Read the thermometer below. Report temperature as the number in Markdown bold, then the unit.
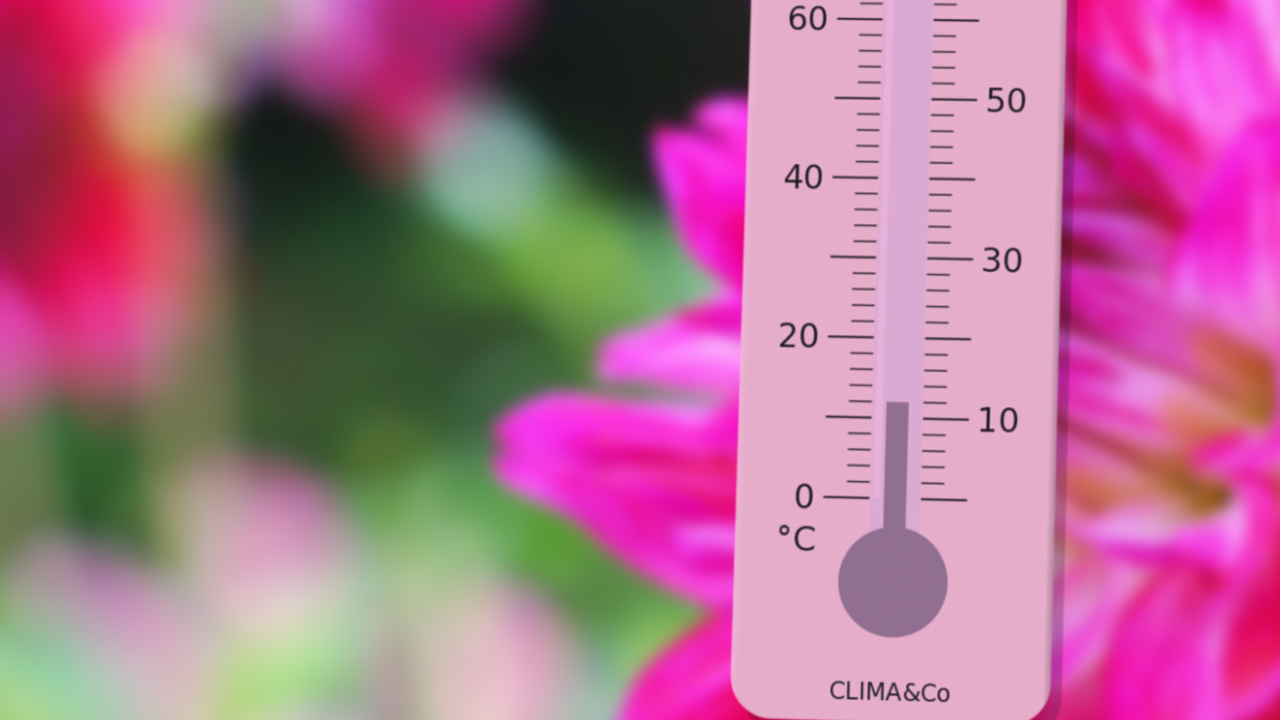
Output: **12** °C
